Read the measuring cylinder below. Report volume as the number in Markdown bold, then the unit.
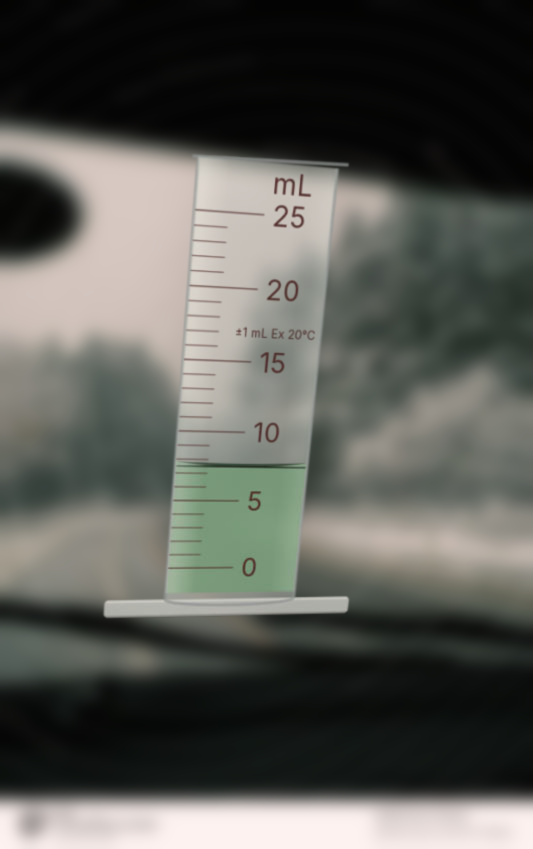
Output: **7.5** mL
